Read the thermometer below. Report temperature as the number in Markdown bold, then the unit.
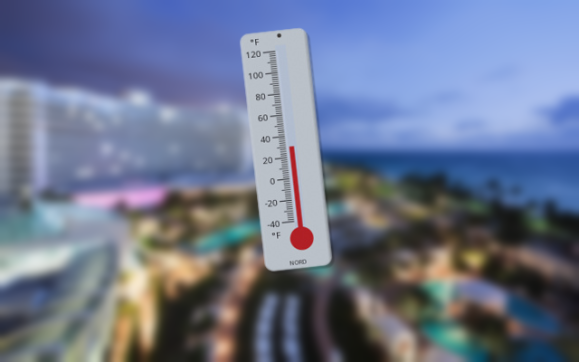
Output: **30** °F
